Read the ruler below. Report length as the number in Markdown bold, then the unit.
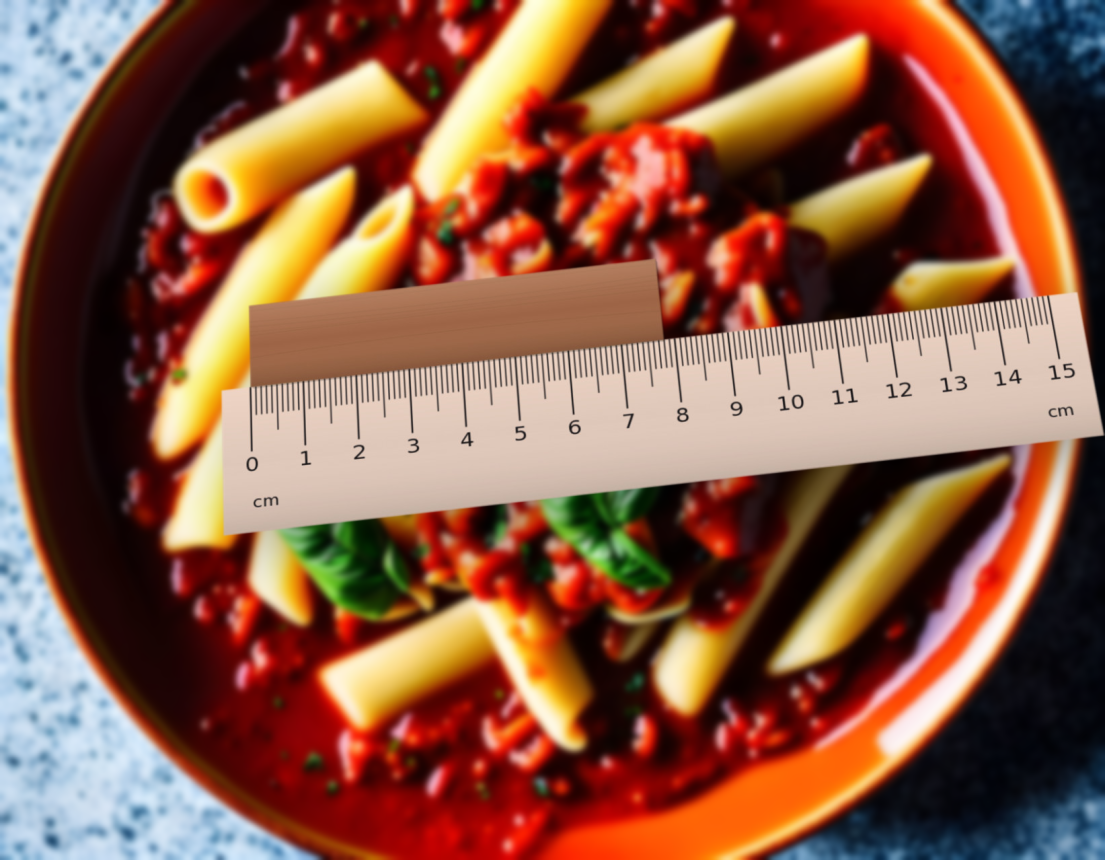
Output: **7.8** cm
